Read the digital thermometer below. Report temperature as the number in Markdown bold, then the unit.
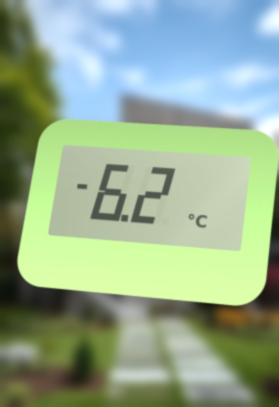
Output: **-6.2** °C
